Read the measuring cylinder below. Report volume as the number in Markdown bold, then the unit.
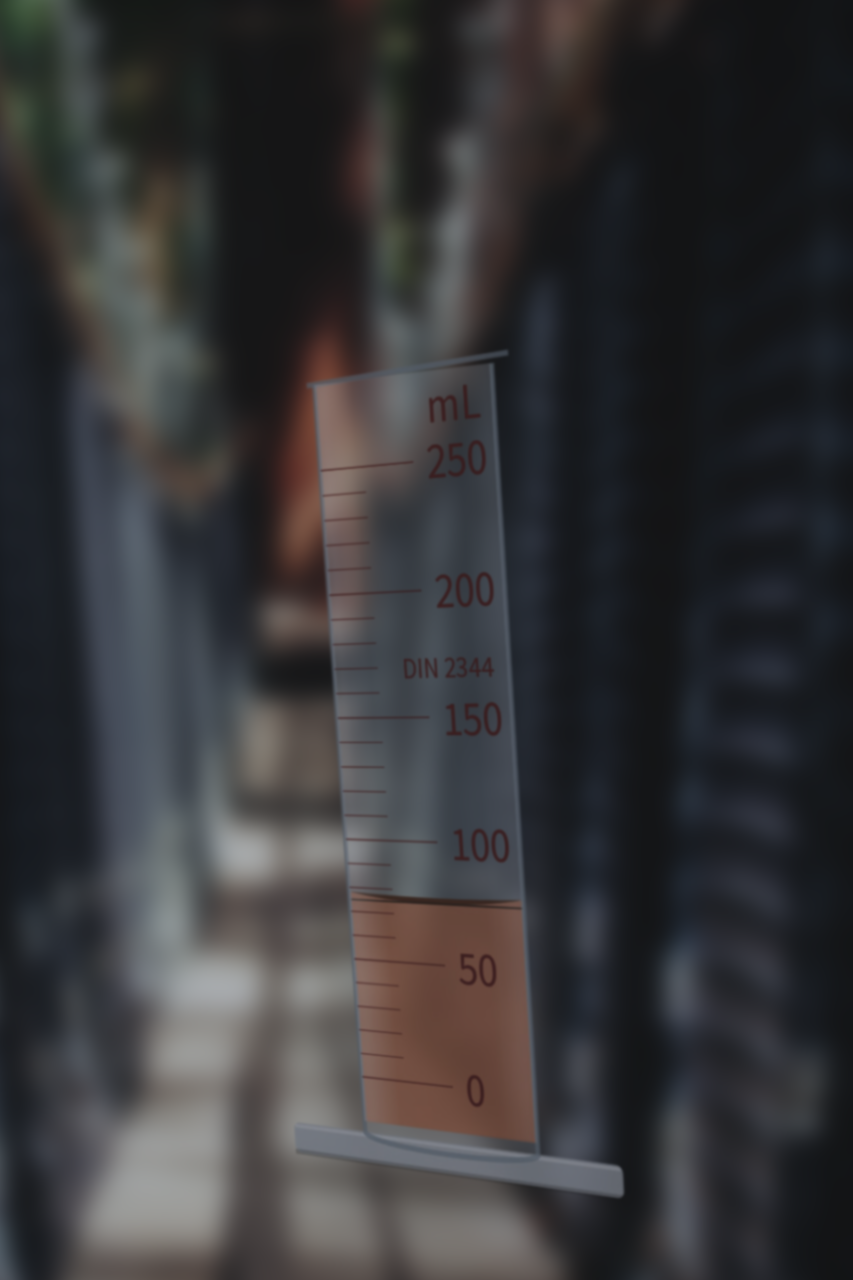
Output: **75** mL
